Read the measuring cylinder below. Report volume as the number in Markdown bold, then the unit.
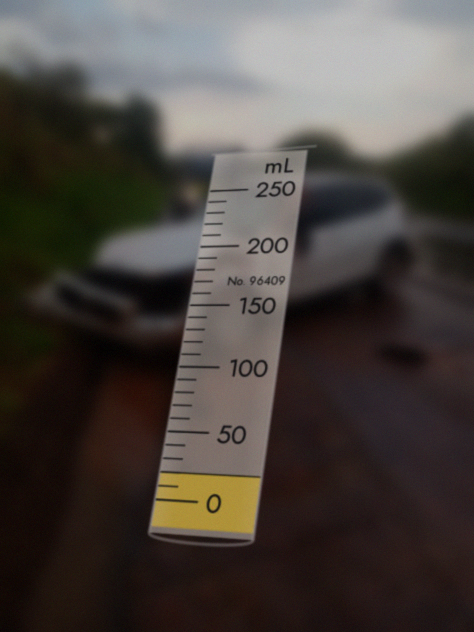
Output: **20** mL
